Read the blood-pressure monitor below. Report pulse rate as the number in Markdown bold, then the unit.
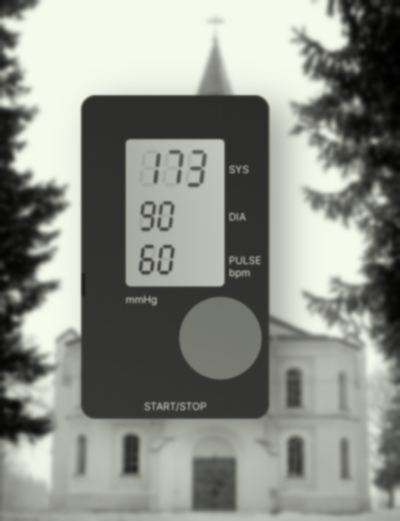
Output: **60** bpm
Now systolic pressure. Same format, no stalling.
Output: **173** mmHg
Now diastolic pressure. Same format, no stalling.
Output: **90** mmHg
